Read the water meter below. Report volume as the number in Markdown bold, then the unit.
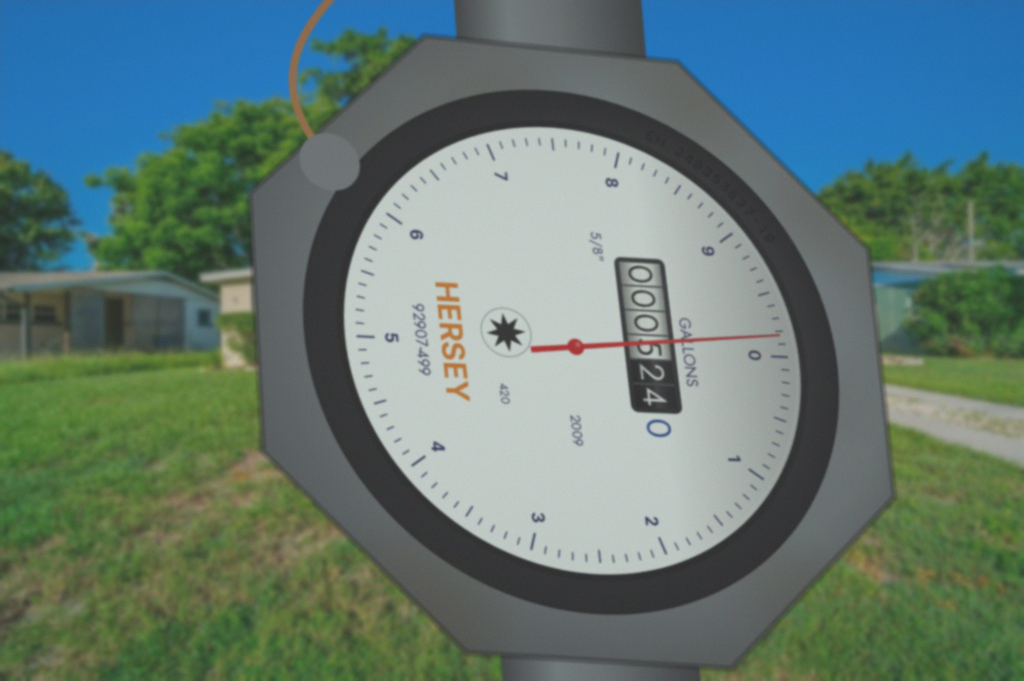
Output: **5239.8** gal
